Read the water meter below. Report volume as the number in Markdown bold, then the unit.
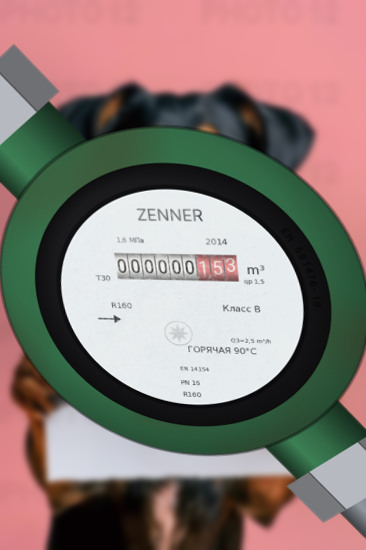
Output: **0.153** m³
